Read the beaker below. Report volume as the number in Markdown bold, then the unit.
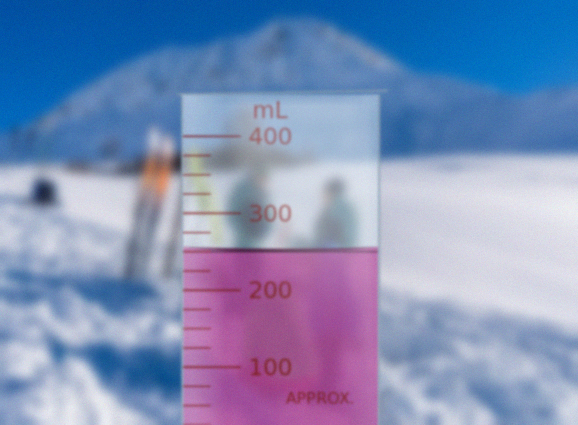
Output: **250** mL
